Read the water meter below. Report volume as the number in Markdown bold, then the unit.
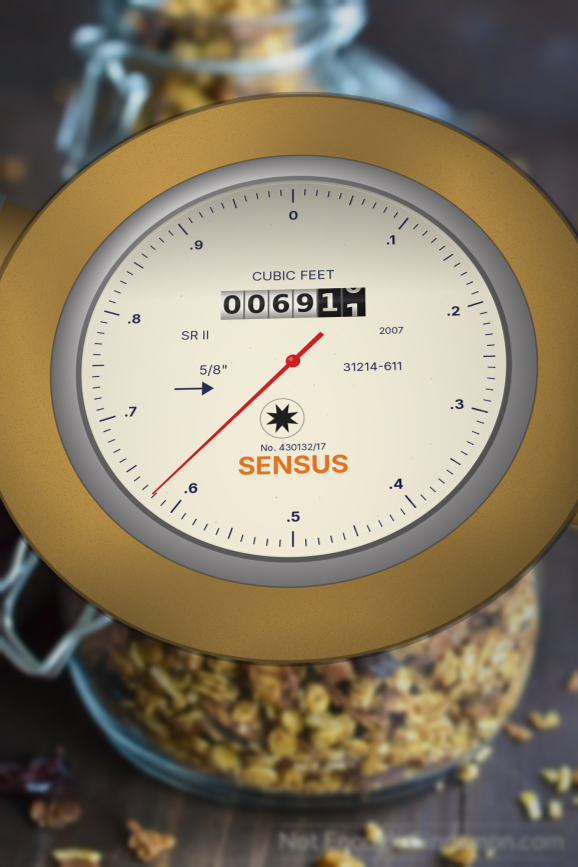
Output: **6910.62** ft³
